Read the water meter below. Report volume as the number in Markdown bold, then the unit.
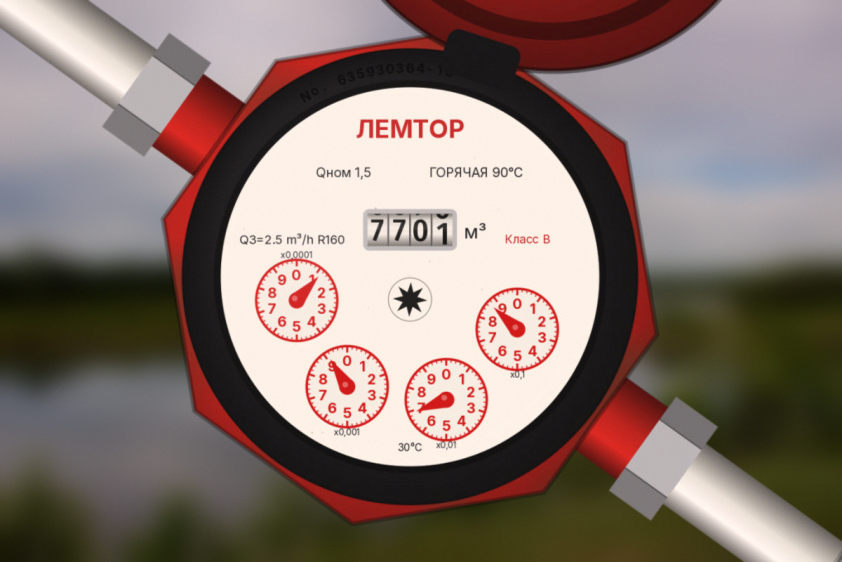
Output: **7700.8691** m³
